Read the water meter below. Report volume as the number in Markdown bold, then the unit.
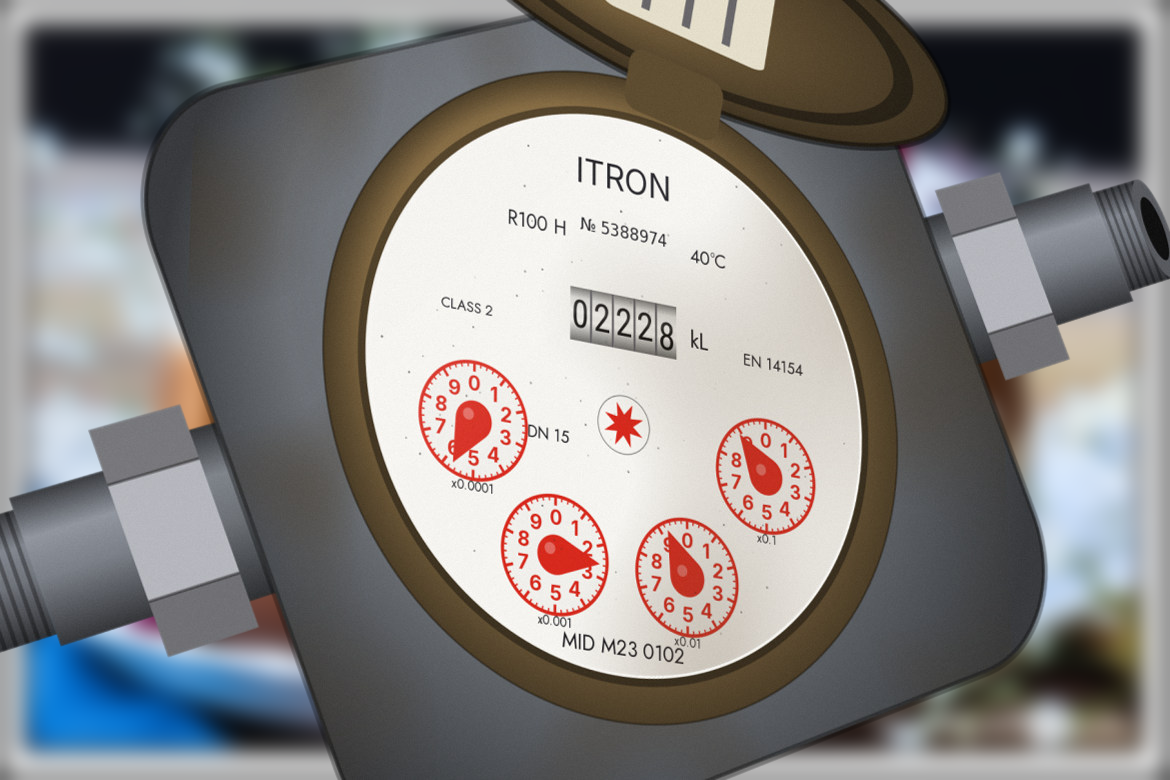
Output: **2227.8925** kL
